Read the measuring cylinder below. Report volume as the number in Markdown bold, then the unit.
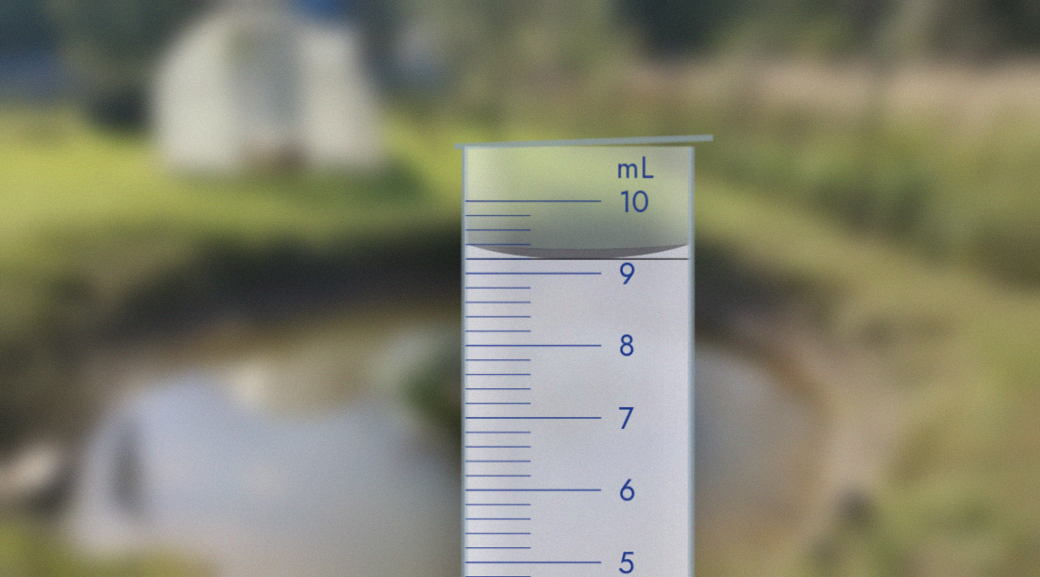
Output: **9.2** mL
